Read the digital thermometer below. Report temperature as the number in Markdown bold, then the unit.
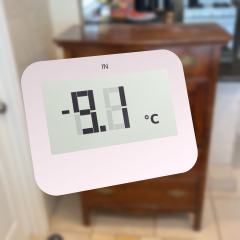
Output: **-9.1** °C
